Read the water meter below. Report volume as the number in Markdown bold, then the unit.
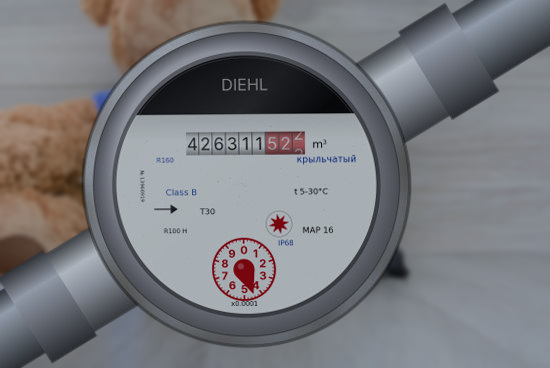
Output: **426311.5224** m³
